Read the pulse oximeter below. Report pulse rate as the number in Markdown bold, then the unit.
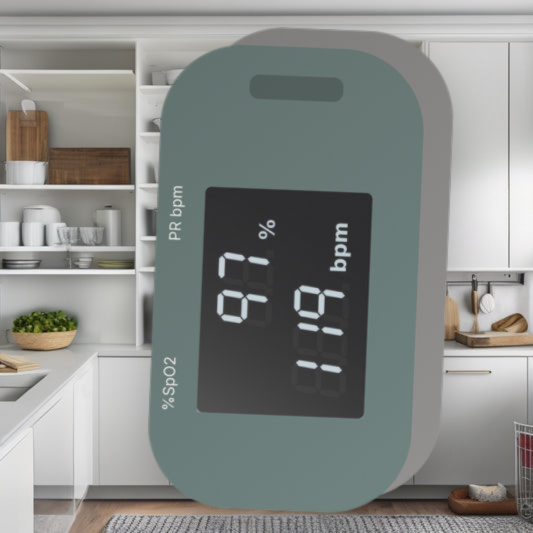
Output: **119** bpm
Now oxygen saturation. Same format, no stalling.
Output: **97** %
